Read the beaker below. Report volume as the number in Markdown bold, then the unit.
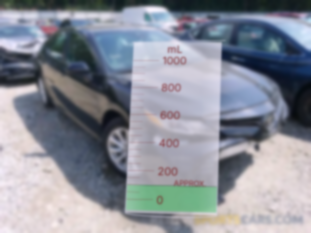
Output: **100** mL
